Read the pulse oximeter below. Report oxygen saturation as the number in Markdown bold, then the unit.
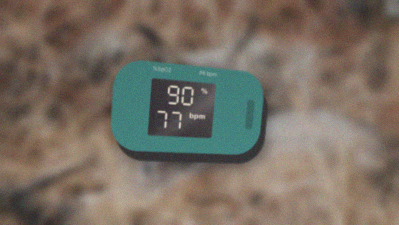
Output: **90** %
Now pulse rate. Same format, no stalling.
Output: **77** bpm
